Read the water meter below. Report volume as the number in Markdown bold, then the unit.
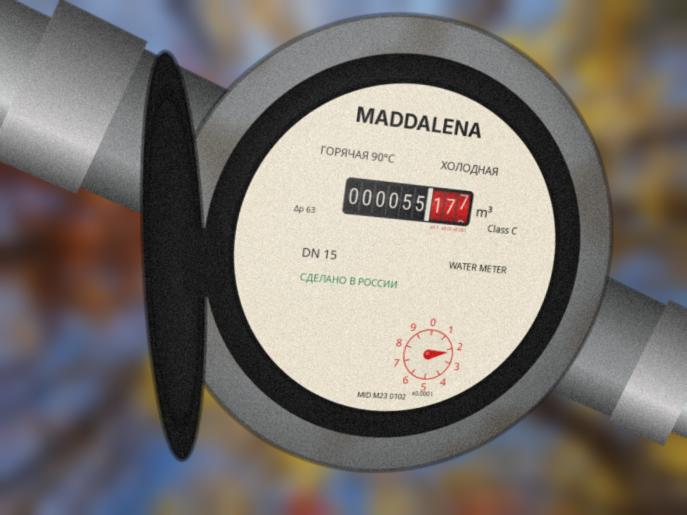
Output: **55.1772** m³
